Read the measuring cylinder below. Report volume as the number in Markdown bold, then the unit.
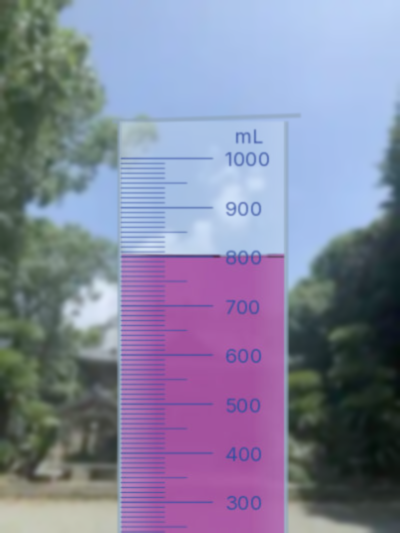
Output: **800** mL
